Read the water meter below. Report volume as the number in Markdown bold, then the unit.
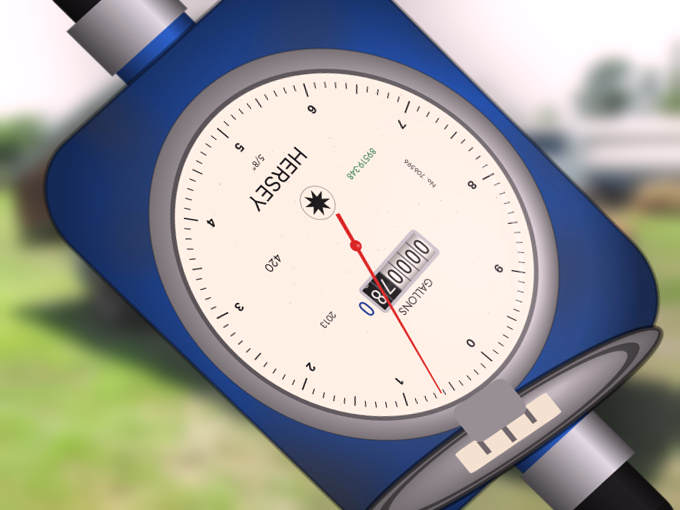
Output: **780.6** gal
